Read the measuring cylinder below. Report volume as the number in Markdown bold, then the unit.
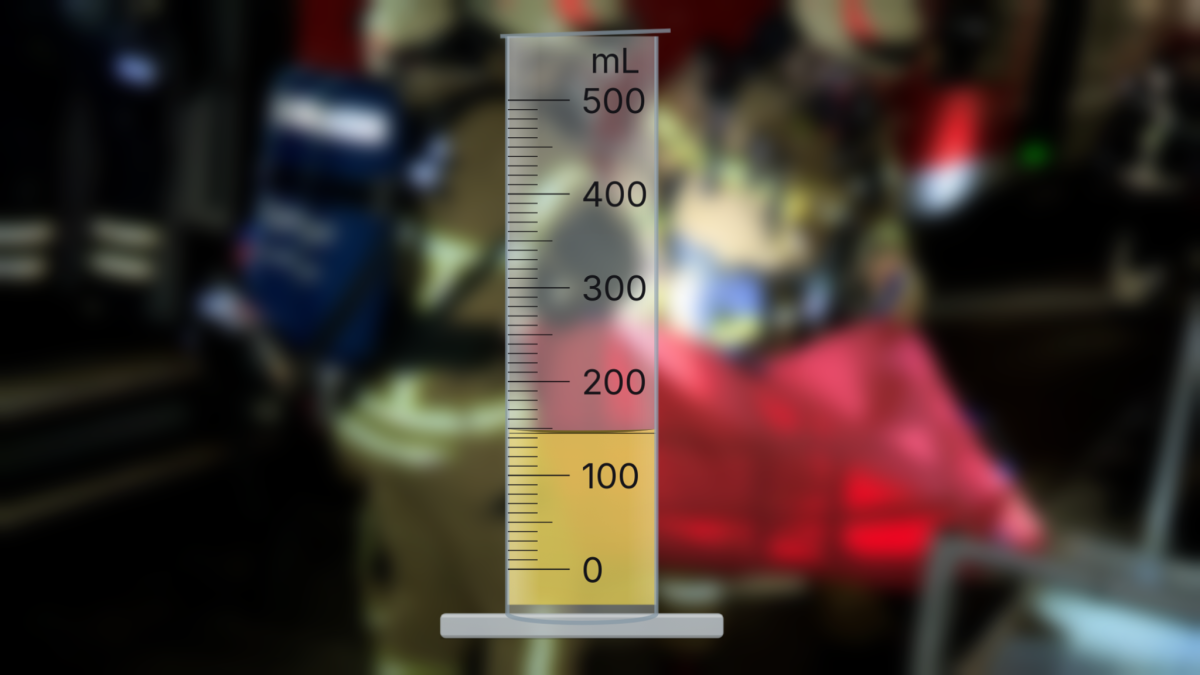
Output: **145** mL
